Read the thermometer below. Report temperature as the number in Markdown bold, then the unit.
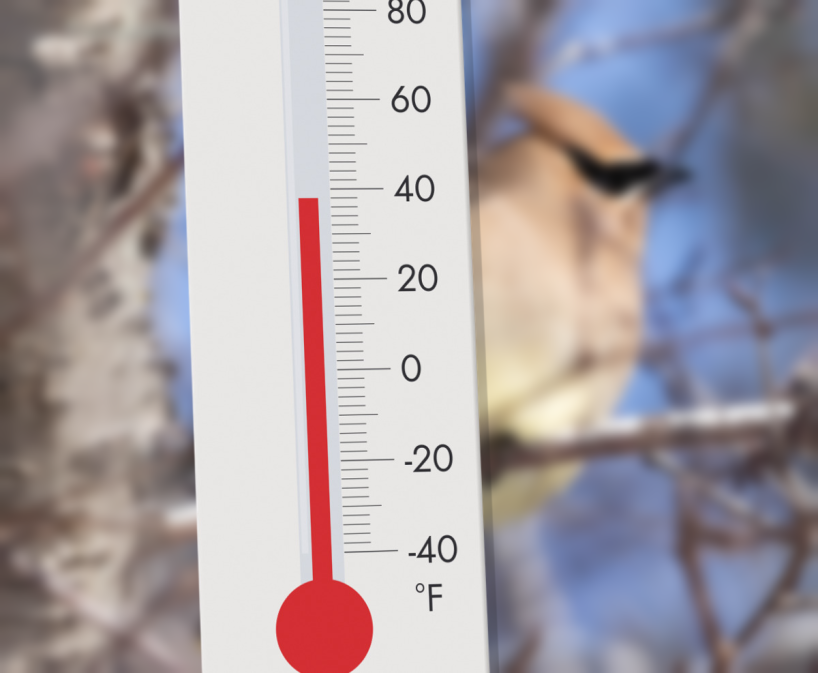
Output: **38** °F
